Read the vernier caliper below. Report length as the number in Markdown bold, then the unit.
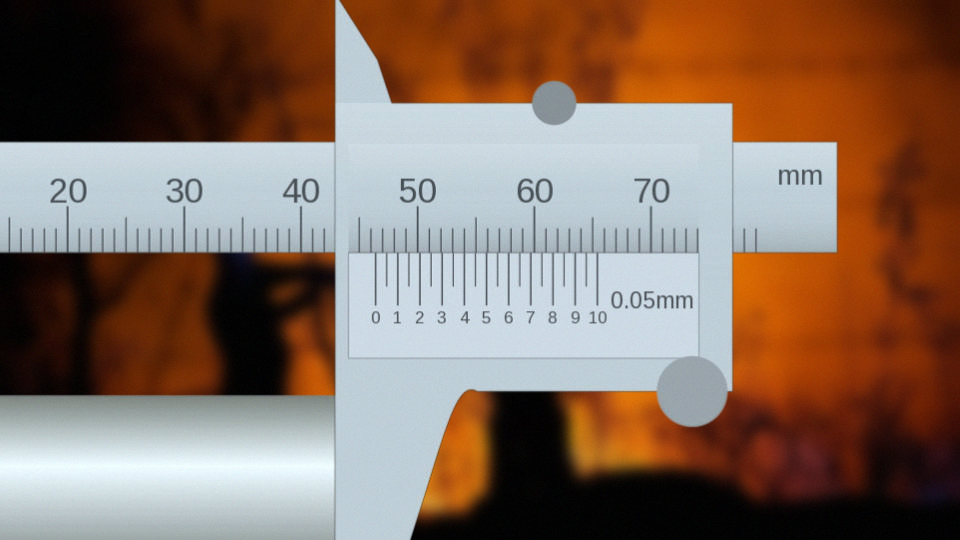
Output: **46.4** mm
